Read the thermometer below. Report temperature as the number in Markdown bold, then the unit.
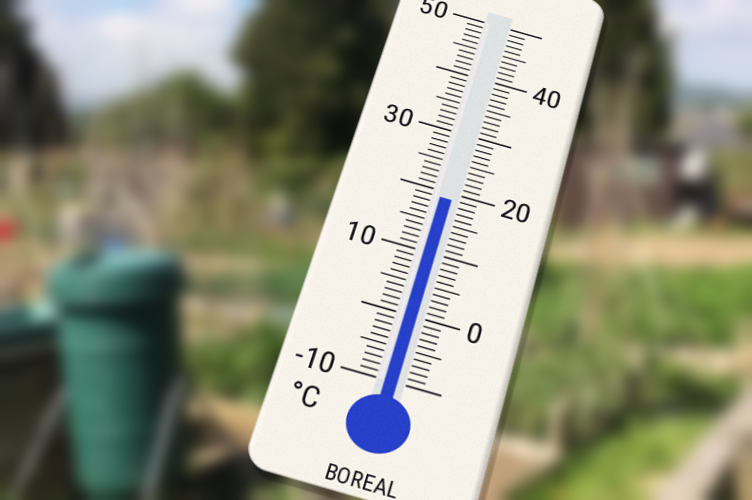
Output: **19** °C
